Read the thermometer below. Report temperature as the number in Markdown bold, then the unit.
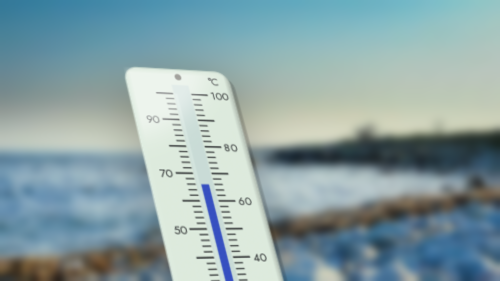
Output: **66** °C
